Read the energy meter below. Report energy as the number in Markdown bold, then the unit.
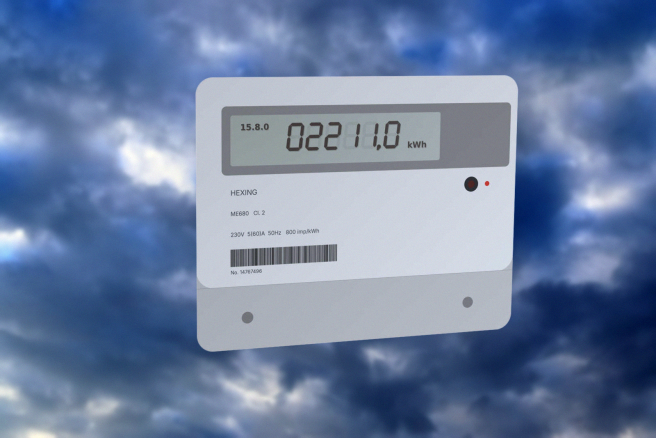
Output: **2211.0** kWh
